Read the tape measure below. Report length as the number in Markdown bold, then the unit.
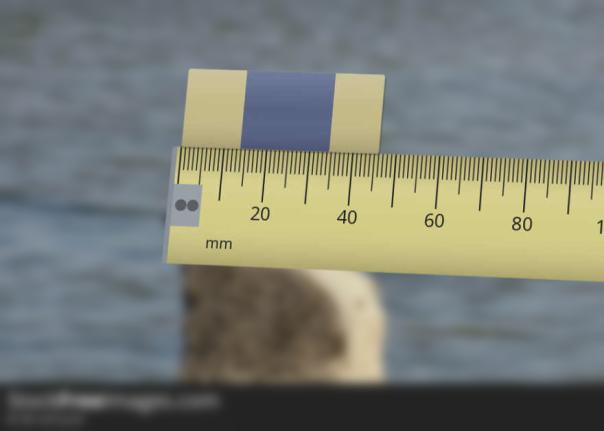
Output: **46** mm
